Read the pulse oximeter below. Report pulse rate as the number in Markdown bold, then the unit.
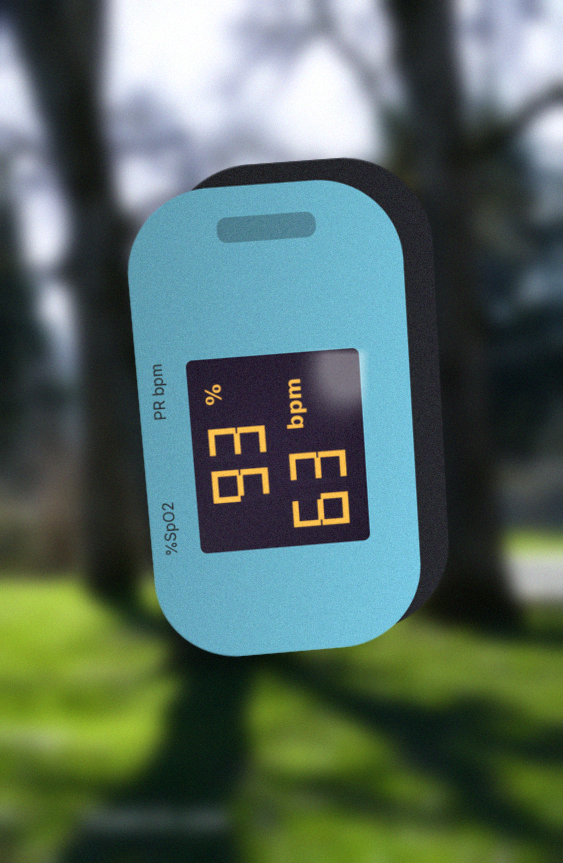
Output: **63** bpm
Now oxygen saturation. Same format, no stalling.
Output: **93** %
